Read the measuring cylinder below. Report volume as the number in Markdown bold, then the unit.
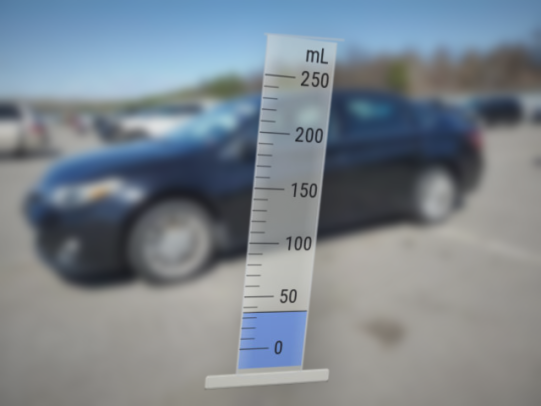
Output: **35** mL
